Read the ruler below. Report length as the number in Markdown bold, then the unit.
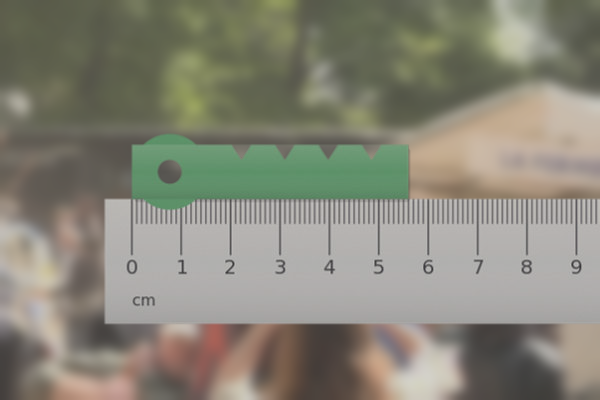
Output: **5.6** cm
